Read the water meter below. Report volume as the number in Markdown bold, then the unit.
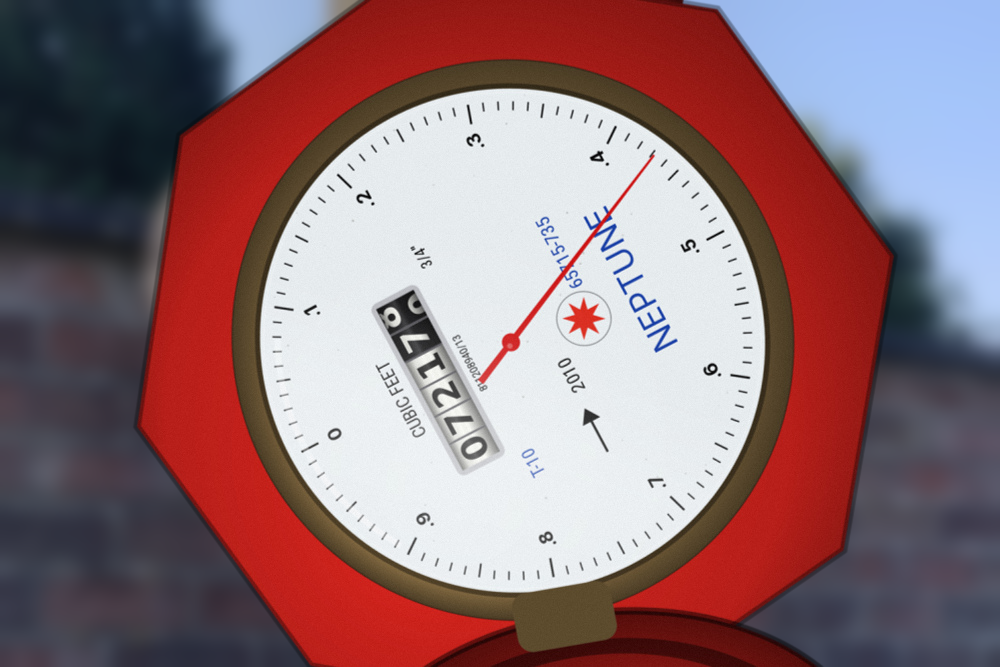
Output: **72178.43** ft³
